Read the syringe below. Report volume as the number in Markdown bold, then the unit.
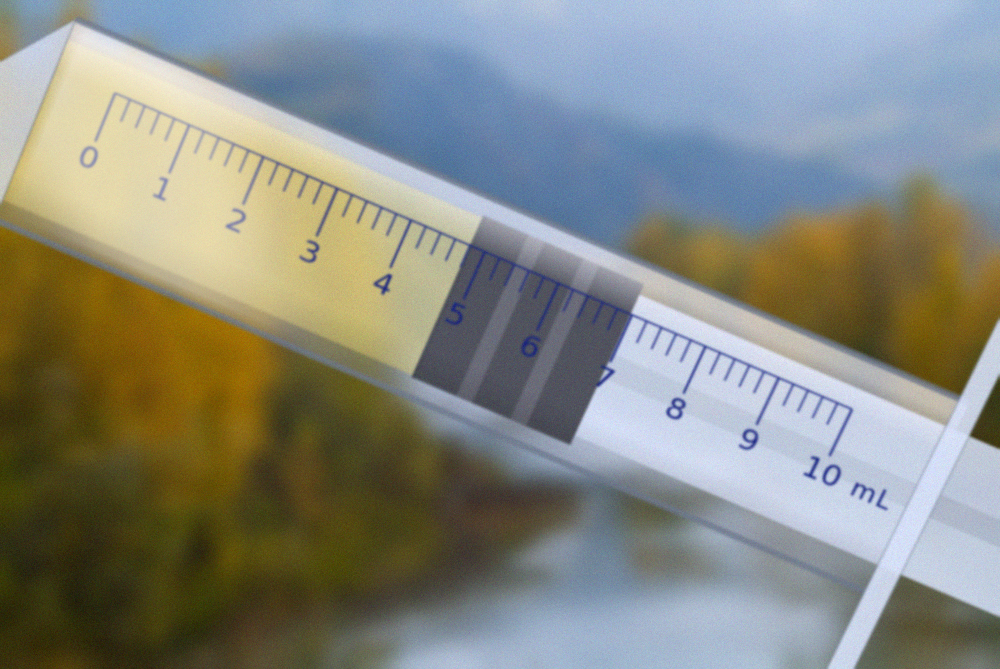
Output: **4.8** mL
